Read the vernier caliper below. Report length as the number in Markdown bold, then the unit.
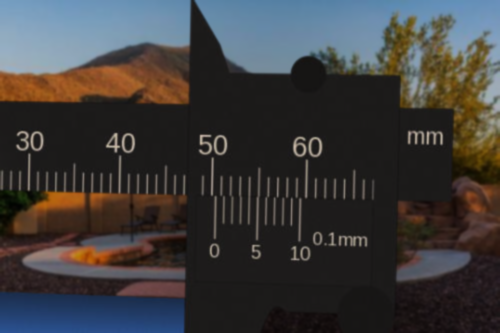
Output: **50.4** mm
